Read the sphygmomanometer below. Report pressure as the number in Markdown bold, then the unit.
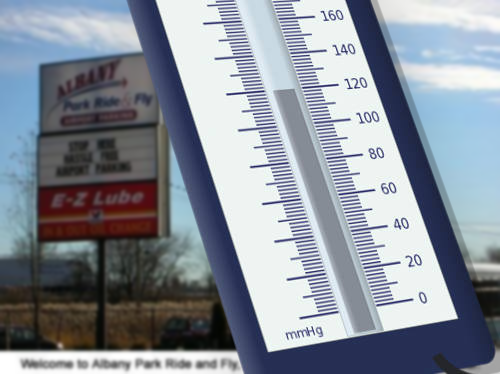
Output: **120** mmHg
